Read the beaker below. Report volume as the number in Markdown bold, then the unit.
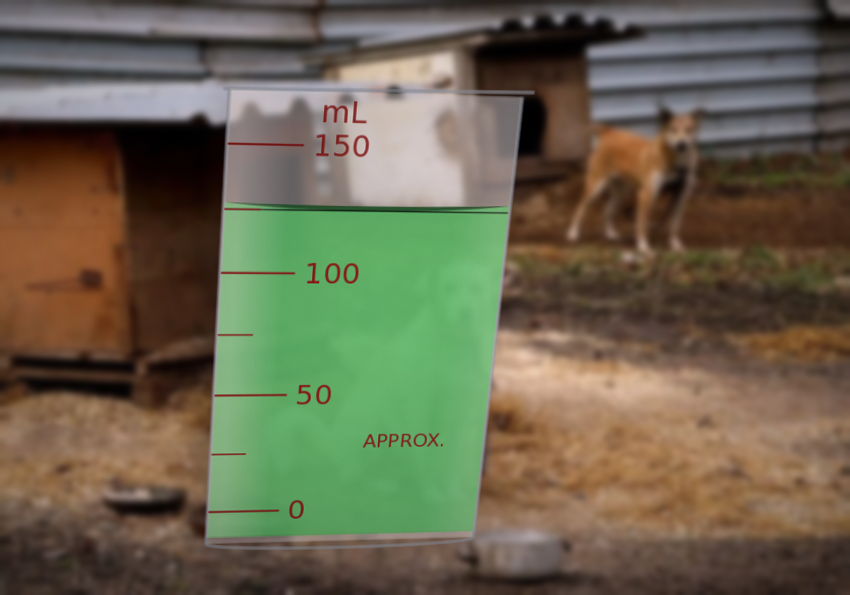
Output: **125** mL
